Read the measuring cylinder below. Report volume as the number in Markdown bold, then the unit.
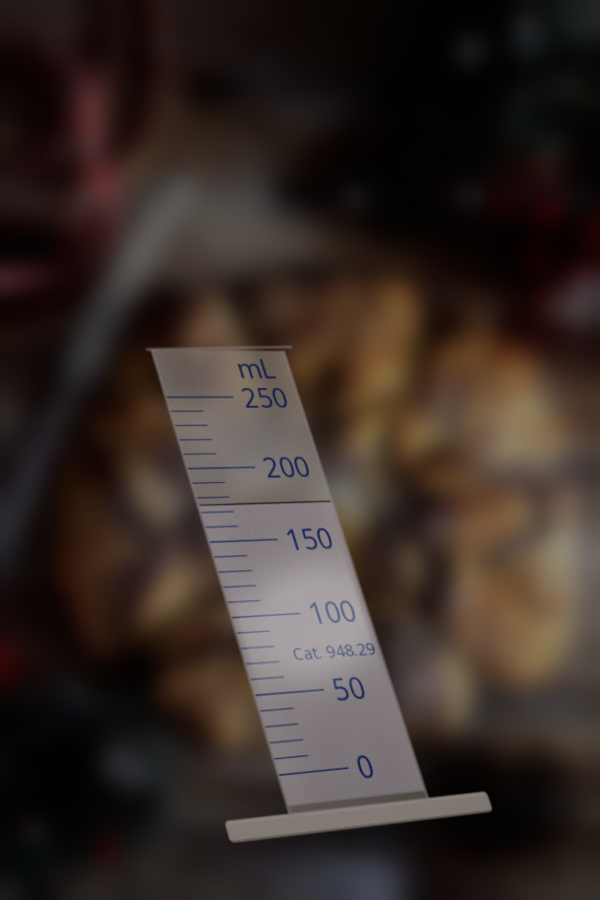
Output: **175** mL
